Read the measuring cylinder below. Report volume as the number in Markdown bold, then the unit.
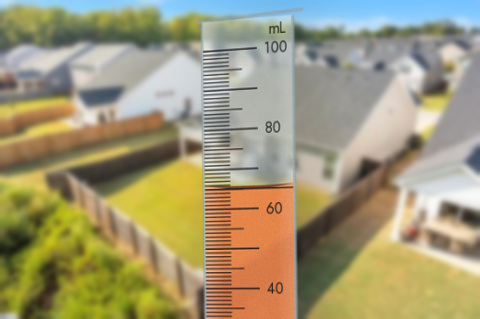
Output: **65** mL
